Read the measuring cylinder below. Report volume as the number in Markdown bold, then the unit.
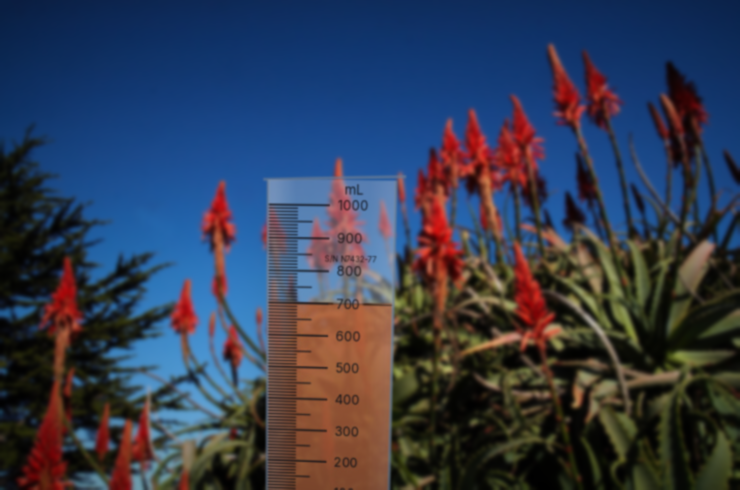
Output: **700** mL
